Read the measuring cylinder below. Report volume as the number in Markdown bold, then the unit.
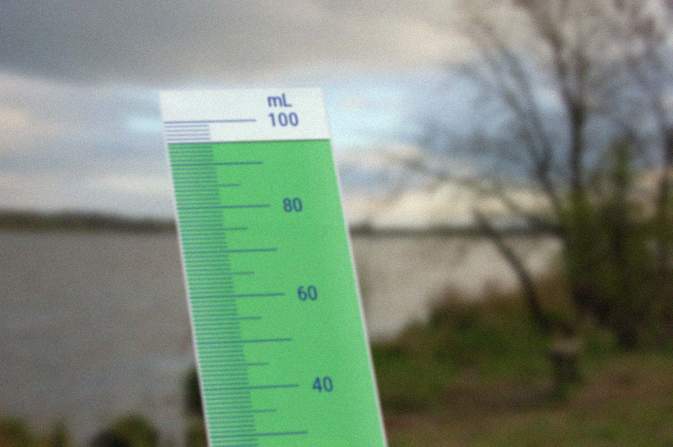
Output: **95** mL
